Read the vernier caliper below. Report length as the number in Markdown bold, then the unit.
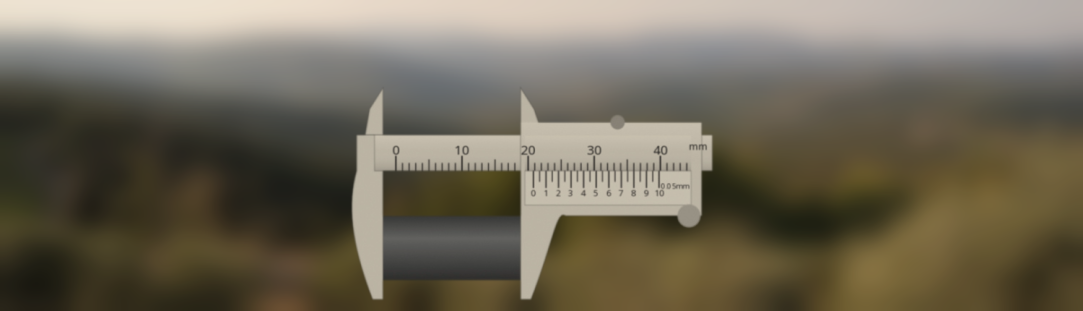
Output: **20.8** mm
